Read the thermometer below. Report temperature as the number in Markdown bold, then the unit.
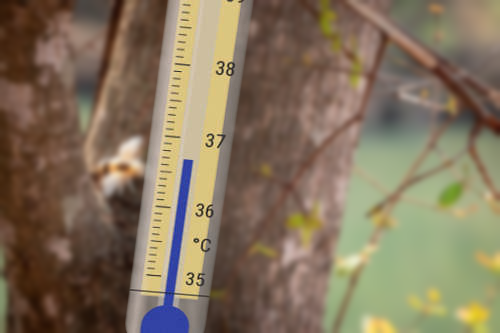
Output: **36.7** °C
